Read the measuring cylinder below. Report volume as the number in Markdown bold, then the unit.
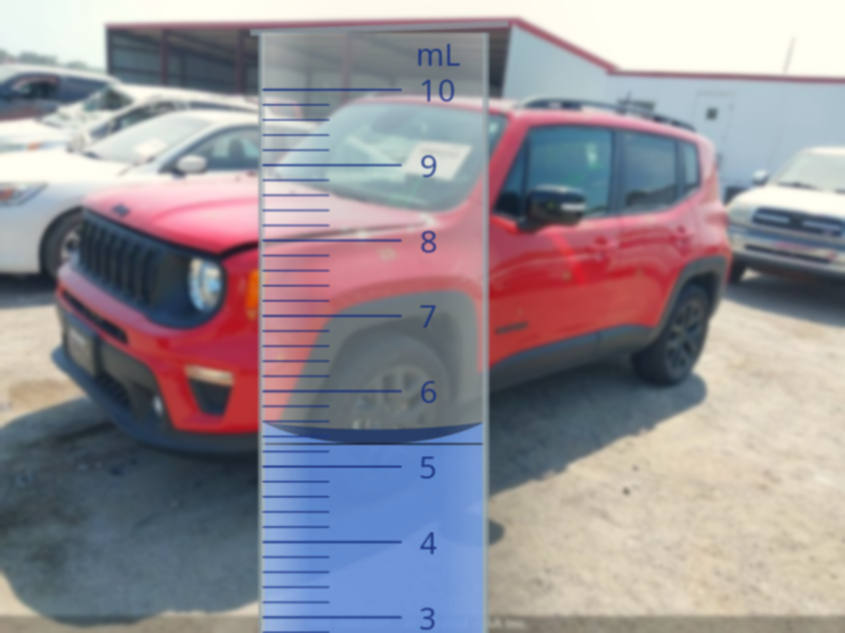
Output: **5.3** mL
